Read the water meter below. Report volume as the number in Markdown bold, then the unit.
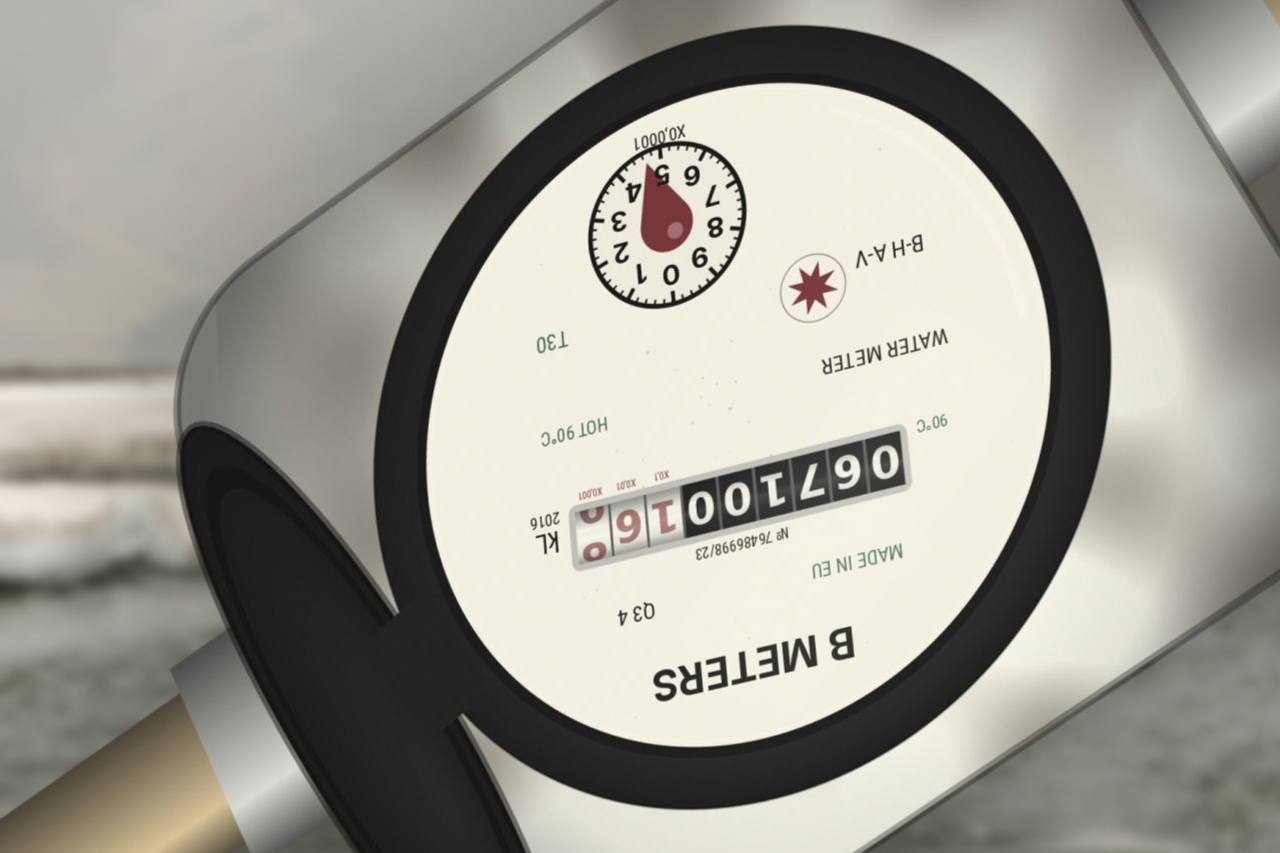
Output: **67100.1684** kL
